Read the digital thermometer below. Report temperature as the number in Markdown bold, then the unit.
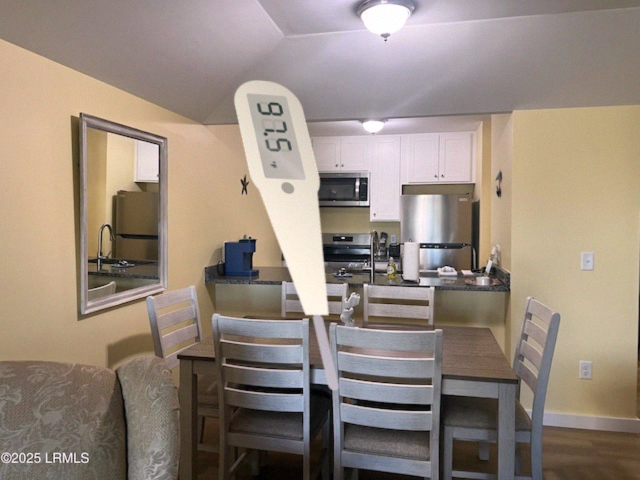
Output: **97.5** °F
